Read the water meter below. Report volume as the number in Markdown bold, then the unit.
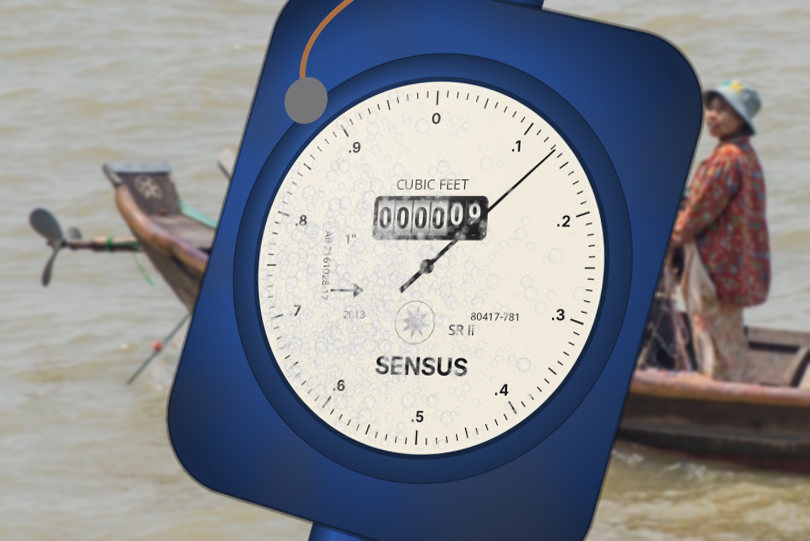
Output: **9.13** ft³
